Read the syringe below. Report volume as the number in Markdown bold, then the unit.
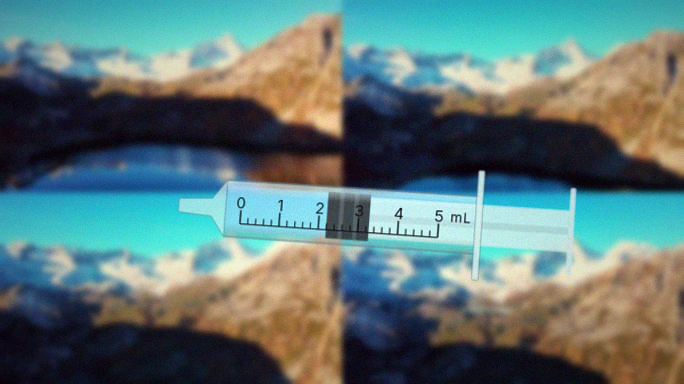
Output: **2.2** mL
